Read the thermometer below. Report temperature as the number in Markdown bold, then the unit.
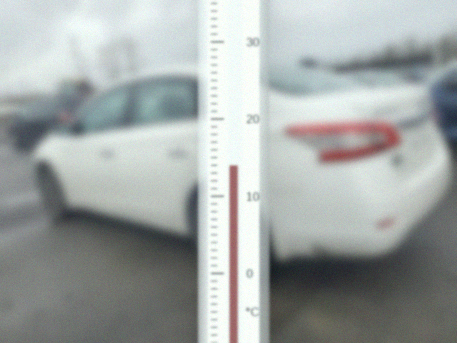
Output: **14** °C
